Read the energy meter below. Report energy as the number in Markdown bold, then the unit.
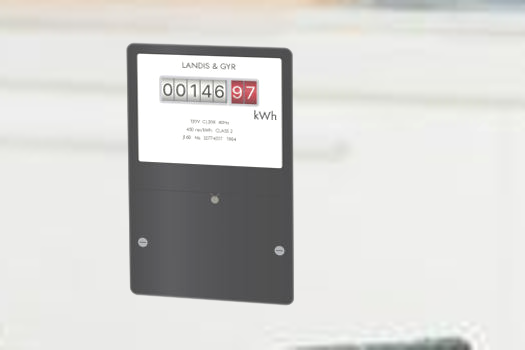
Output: **146.97** kWh
